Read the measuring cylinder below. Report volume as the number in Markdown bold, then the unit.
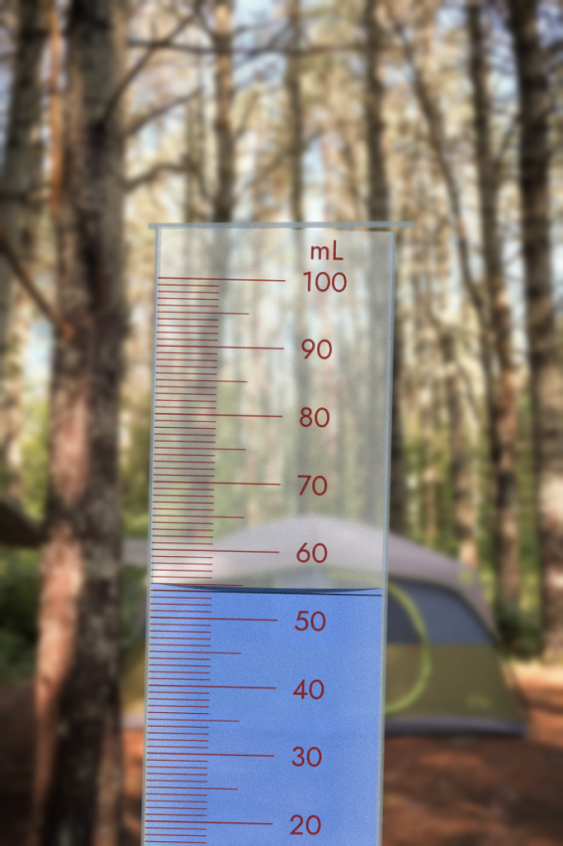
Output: **54** mL
